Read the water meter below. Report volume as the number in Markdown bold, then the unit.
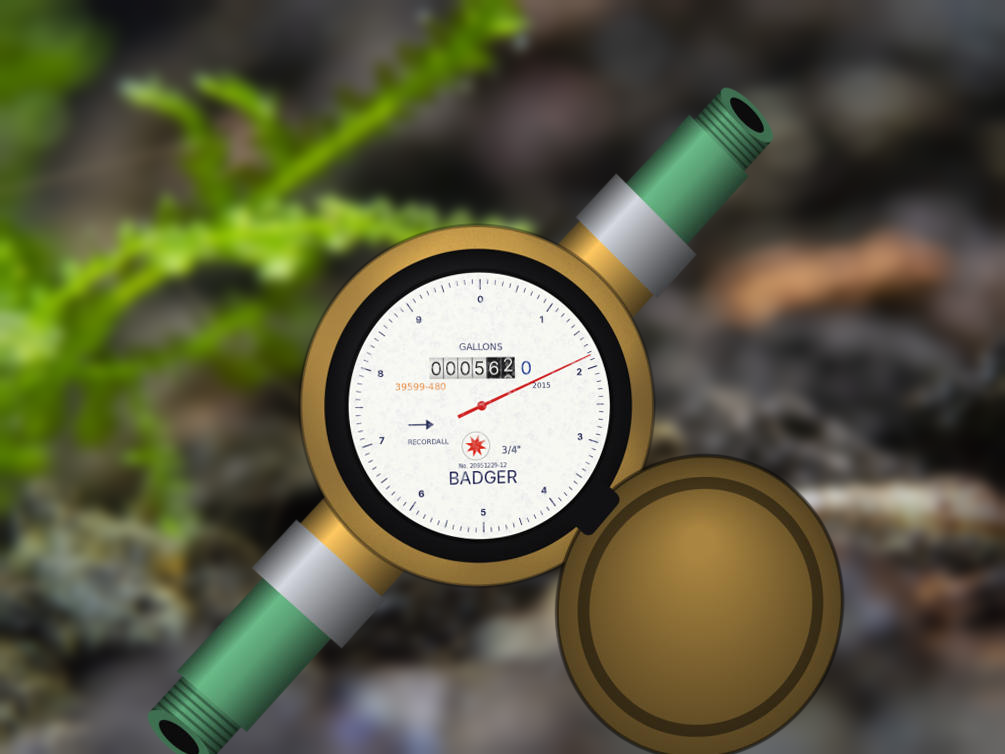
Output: **5621.8** gal
